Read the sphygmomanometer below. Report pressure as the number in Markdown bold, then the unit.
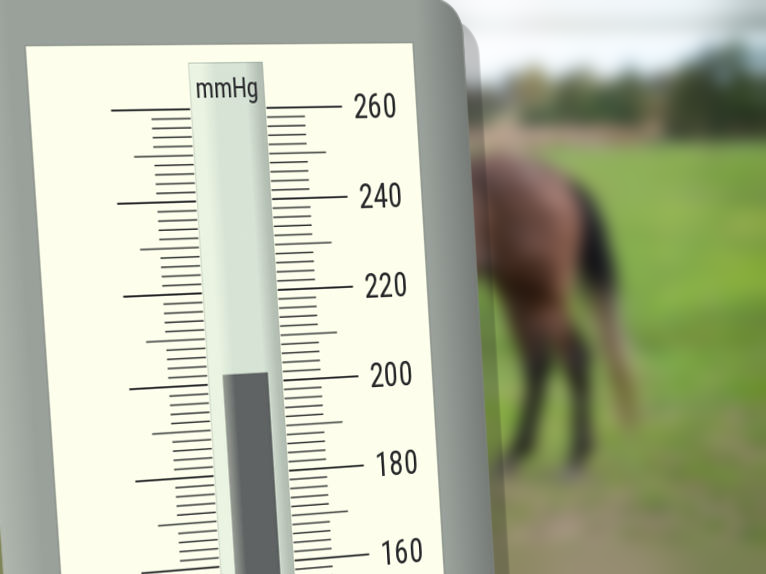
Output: **202** mmHg
